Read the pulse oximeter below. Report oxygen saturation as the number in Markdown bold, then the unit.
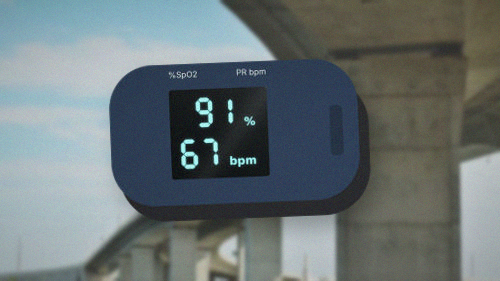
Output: **91** %
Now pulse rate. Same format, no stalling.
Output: **67** bpm
